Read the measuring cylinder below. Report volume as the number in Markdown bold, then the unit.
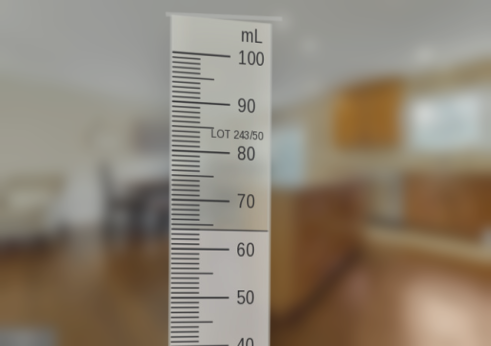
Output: **64** mL
